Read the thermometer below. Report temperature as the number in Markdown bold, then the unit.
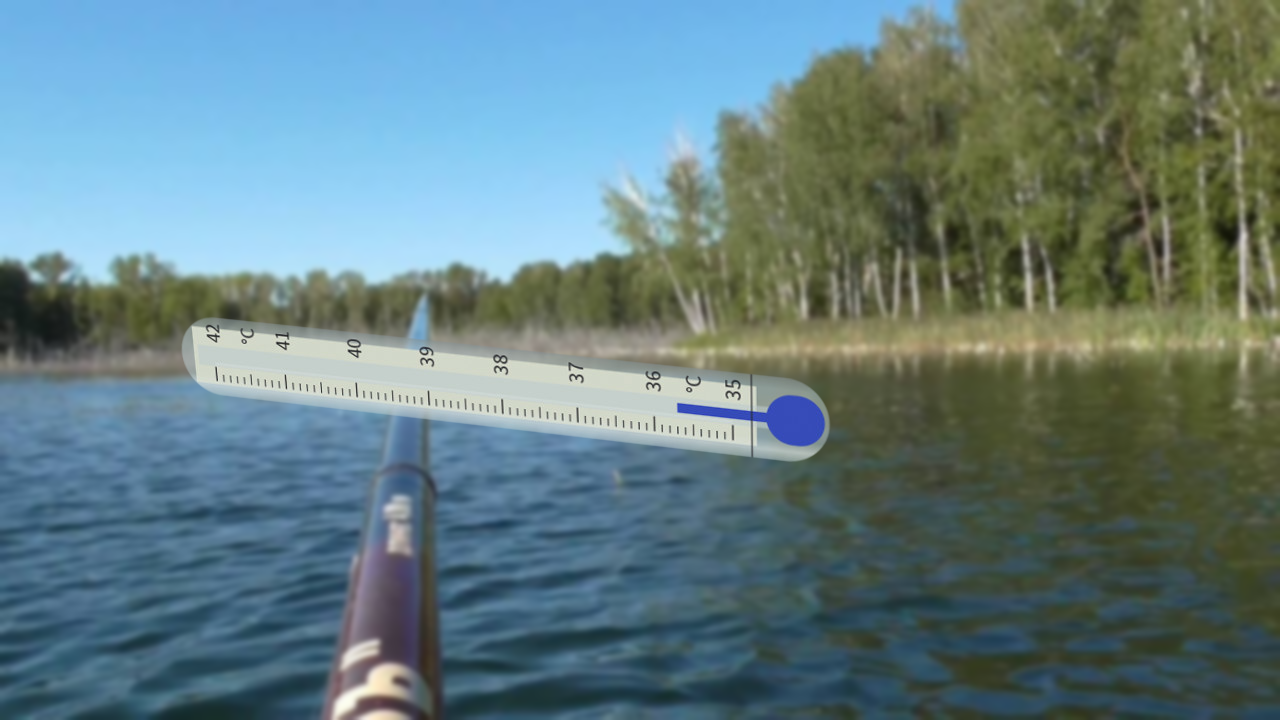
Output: **35.7** °C
